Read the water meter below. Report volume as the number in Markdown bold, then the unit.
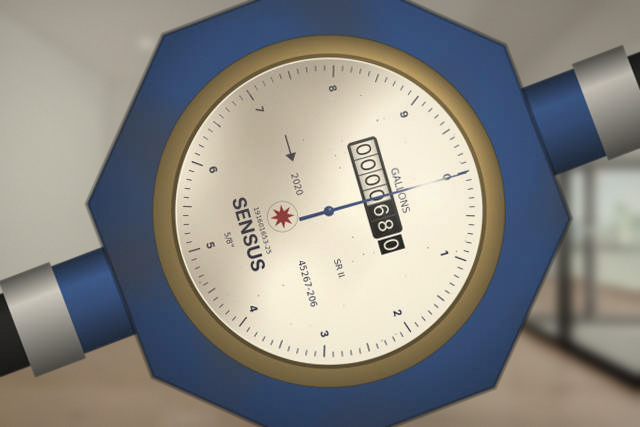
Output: **680.0** gal
